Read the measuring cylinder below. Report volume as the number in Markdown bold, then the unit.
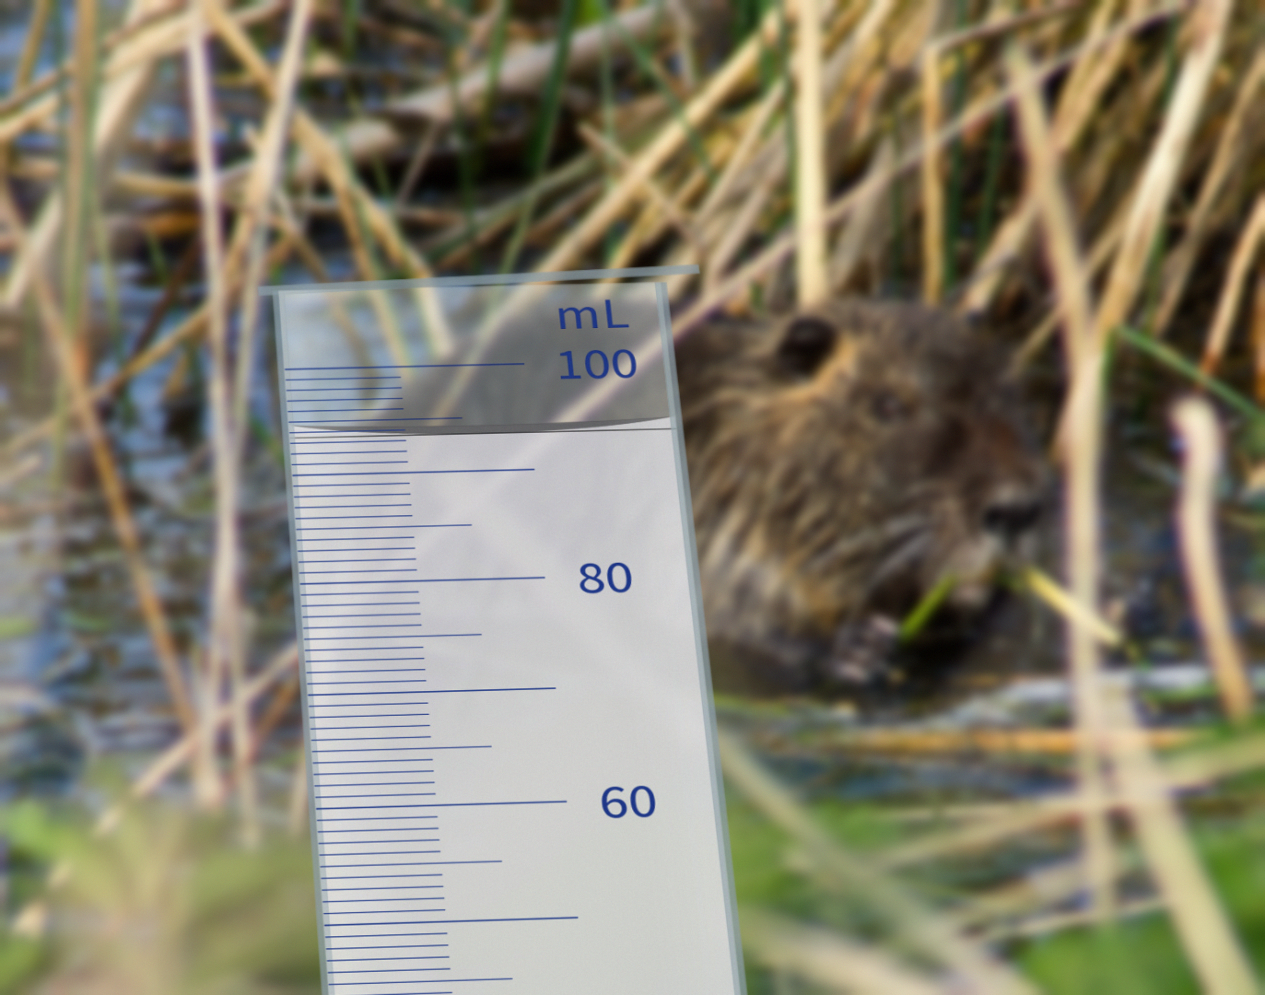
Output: **93.5** mL
